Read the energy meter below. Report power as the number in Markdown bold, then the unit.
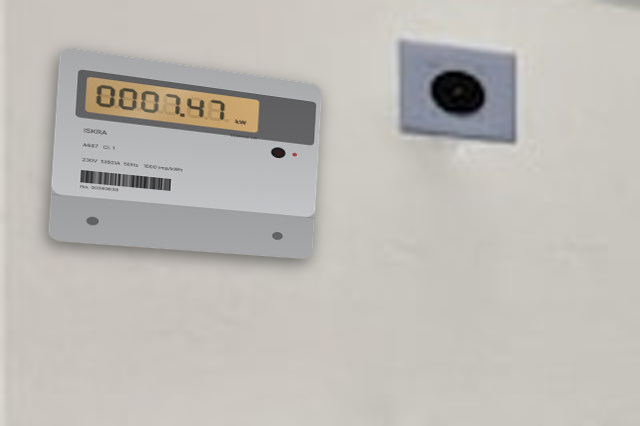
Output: **7.47** kW
